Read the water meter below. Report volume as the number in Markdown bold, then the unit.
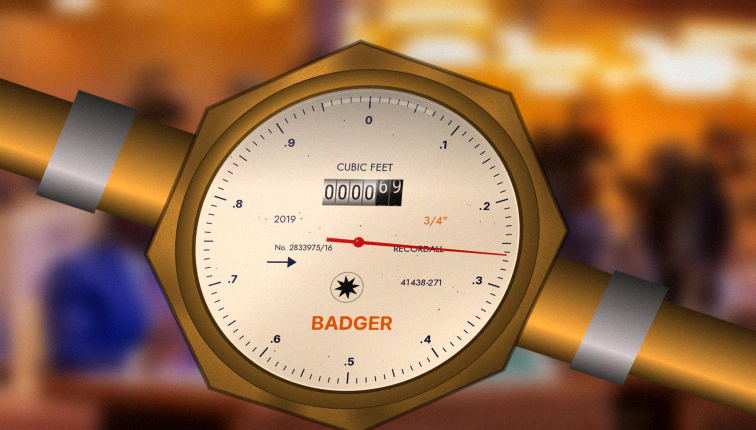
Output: **69.26** ft³
